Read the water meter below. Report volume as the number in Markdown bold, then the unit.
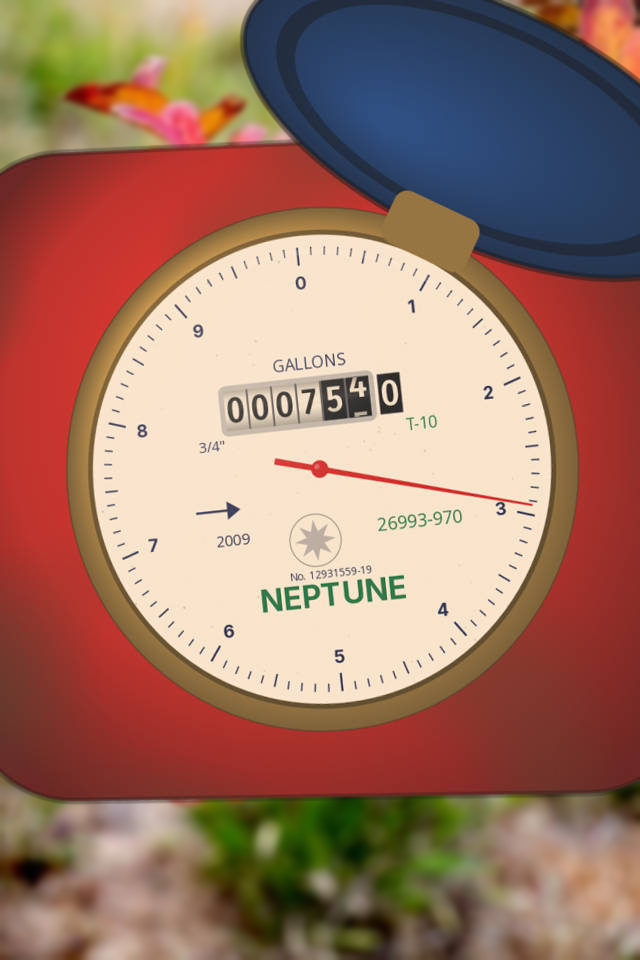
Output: **7542.9** gal
